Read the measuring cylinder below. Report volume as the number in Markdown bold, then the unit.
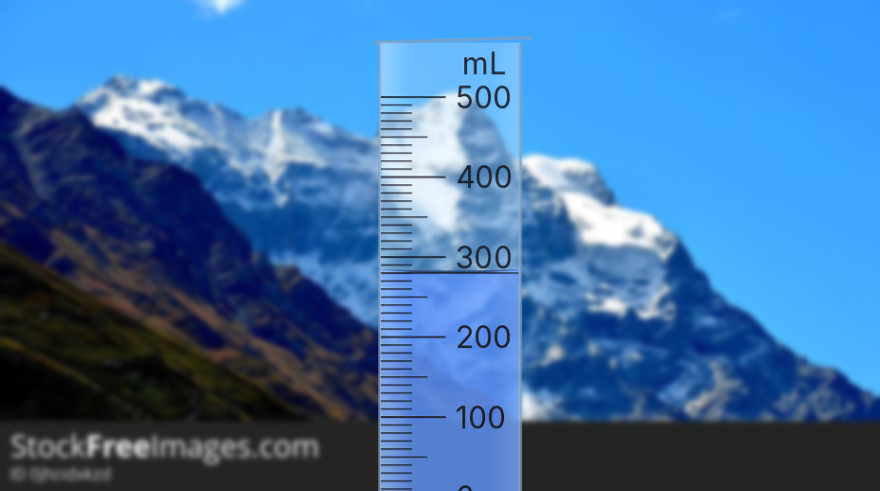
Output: **280** mL
